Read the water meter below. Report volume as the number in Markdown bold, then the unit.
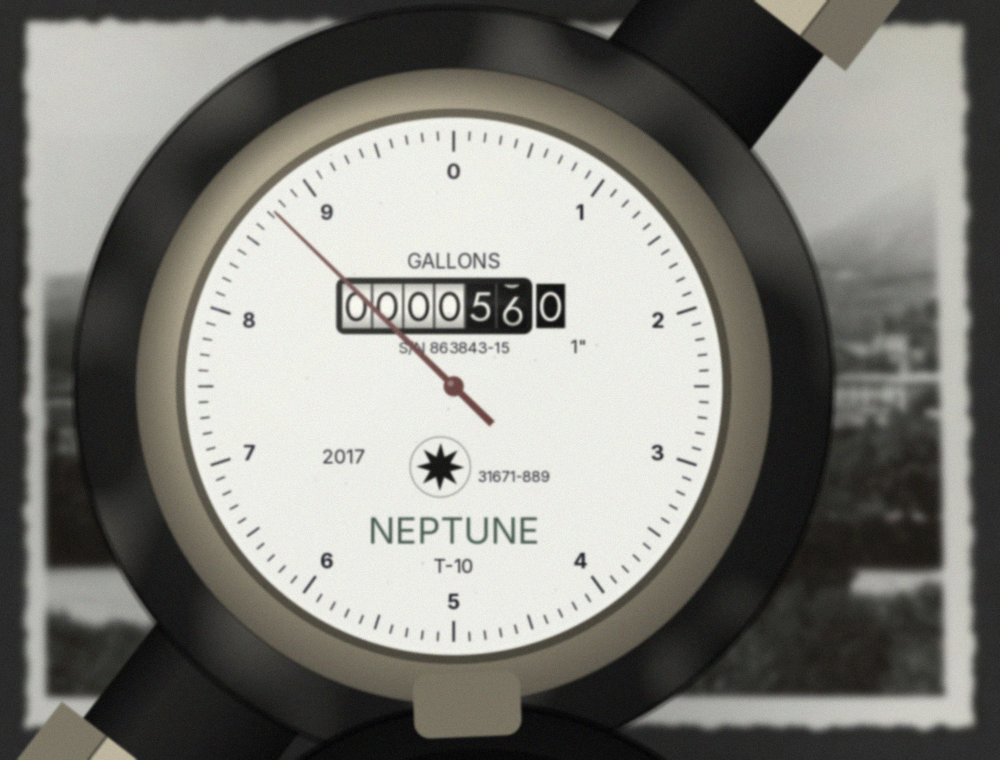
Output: **558.7** gal
